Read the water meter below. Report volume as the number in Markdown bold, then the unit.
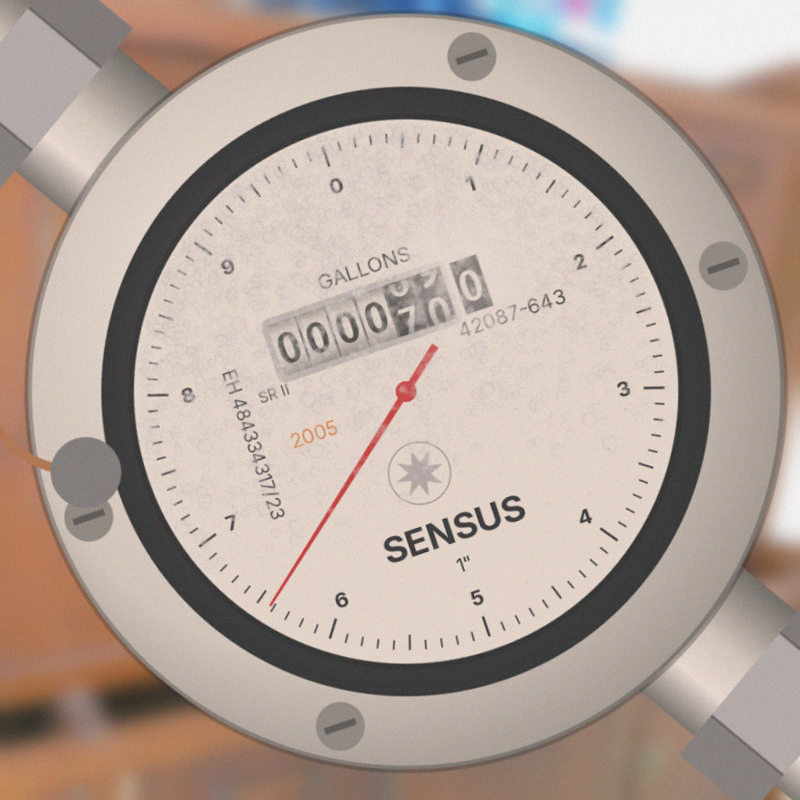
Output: **696.4** gal
